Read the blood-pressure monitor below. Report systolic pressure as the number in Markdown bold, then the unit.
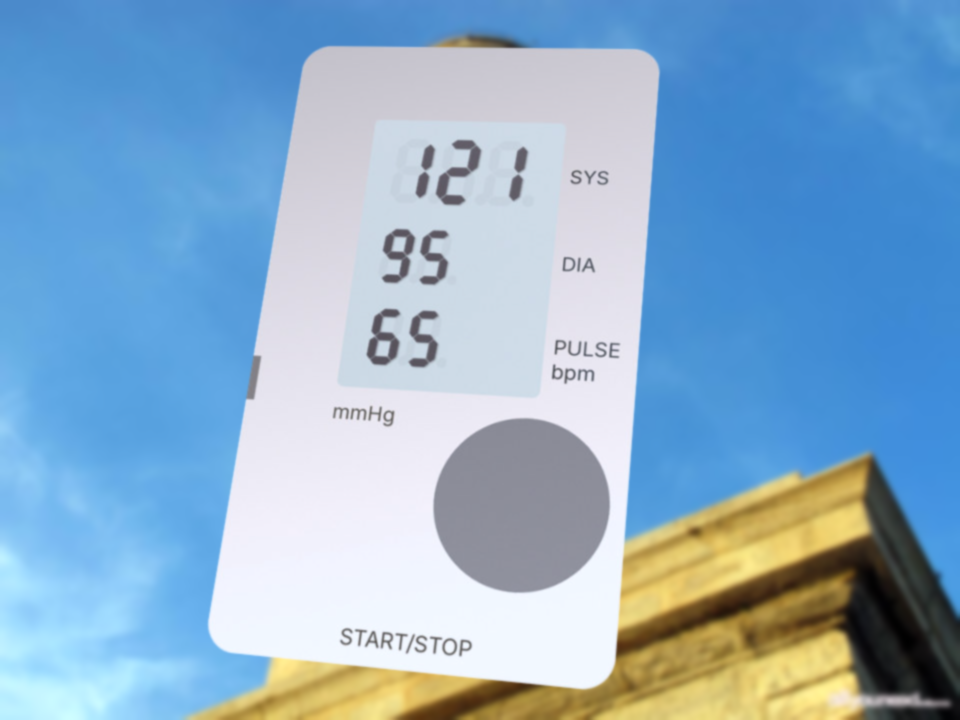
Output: **121** mmHg
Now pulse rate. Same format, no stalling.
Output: **65** bpm
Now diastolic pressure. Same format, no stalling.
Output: **95** mmHg
